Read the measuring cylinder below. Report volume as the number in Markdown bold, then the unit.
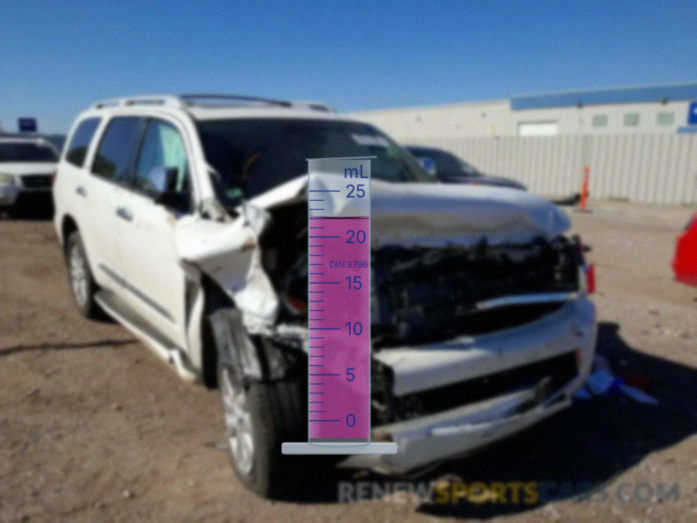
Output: **22** mL
